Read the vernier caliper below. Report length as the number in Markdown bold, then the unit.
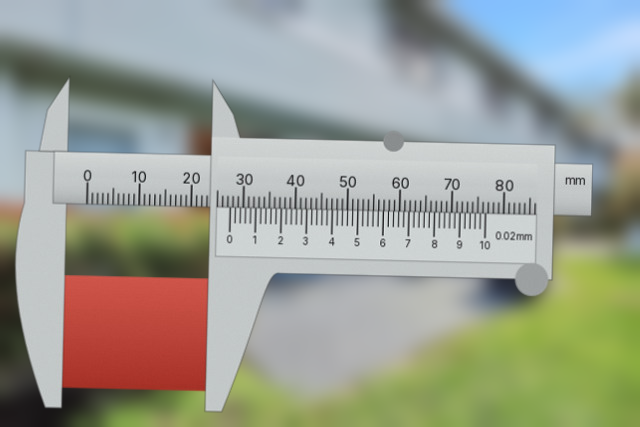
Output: **27.5** mm
